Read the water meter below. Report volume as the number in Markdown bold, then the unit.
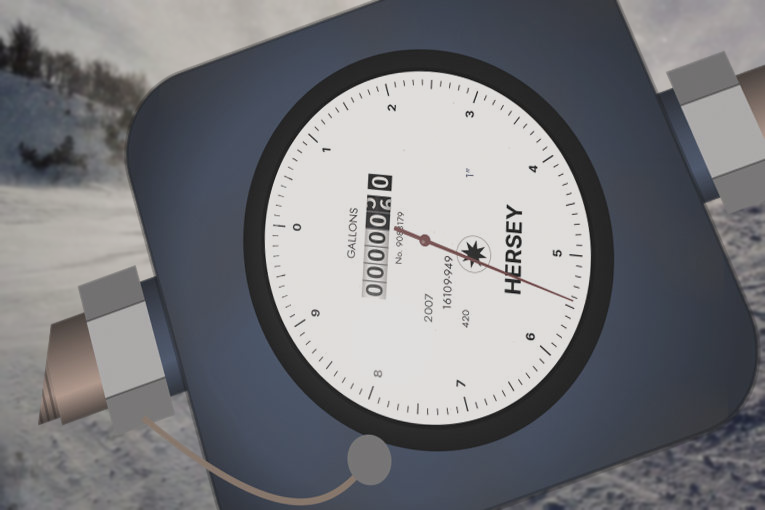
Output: **55.4** gal
